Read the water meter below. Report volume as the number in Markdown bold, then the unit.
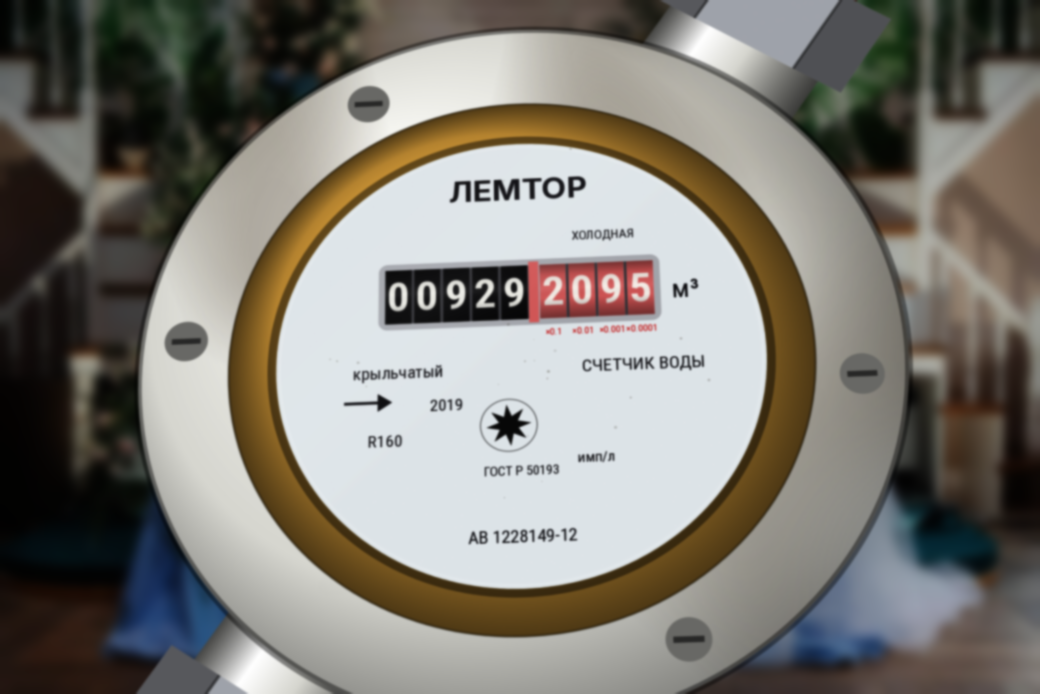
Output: **929.2095** m³
